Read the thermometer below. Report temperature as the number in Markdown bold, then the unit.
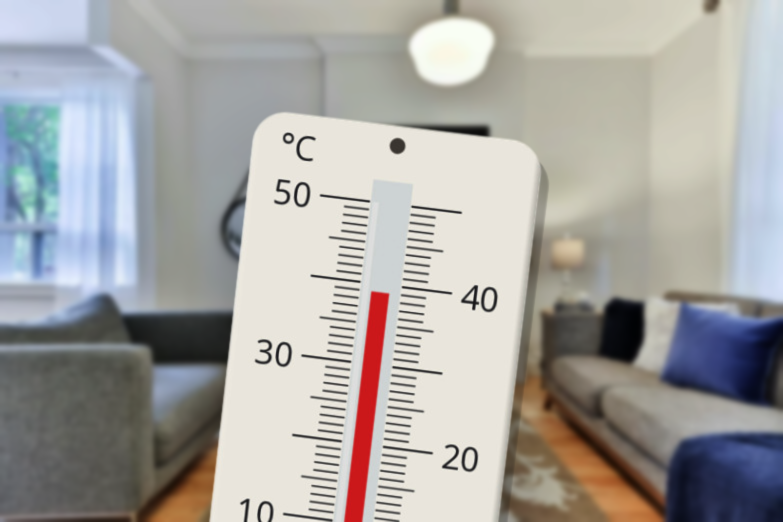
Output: **39** °C
